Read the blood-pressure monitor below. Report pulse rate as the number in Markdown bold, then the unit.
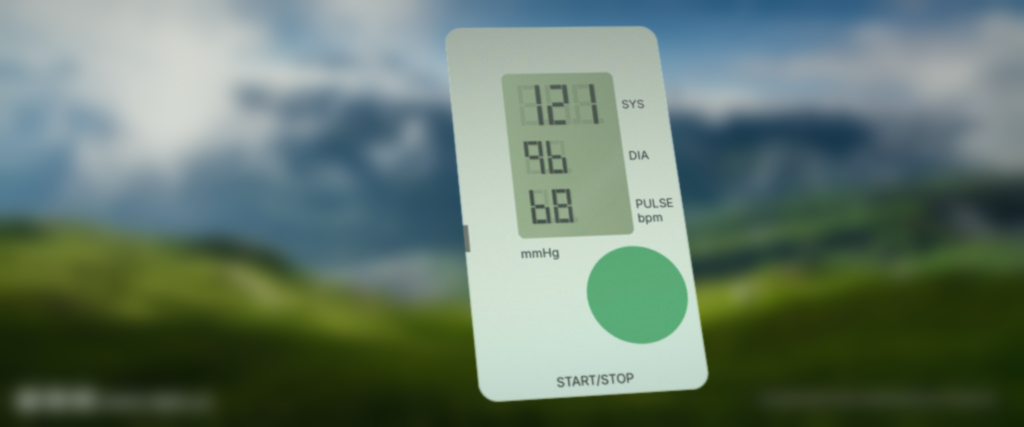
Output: **68** bpm
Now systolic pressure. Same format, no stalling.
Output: **121** mmHg
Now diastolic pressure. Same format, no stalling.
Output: **96** mmHg
